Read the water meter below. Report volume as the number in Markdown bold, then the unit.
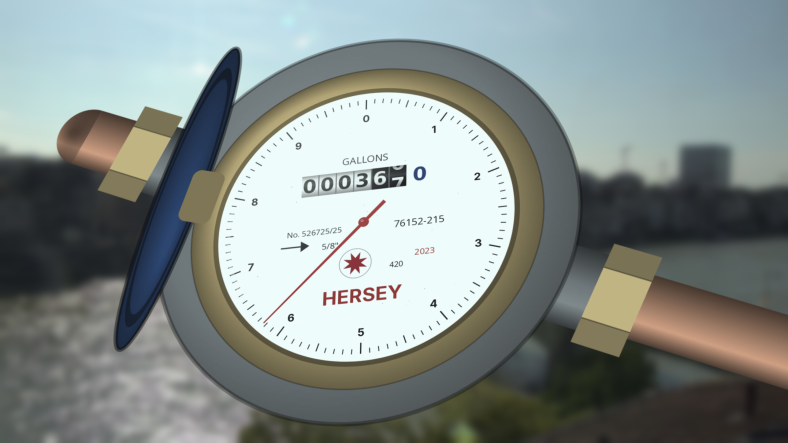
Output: **3666.2** gal
